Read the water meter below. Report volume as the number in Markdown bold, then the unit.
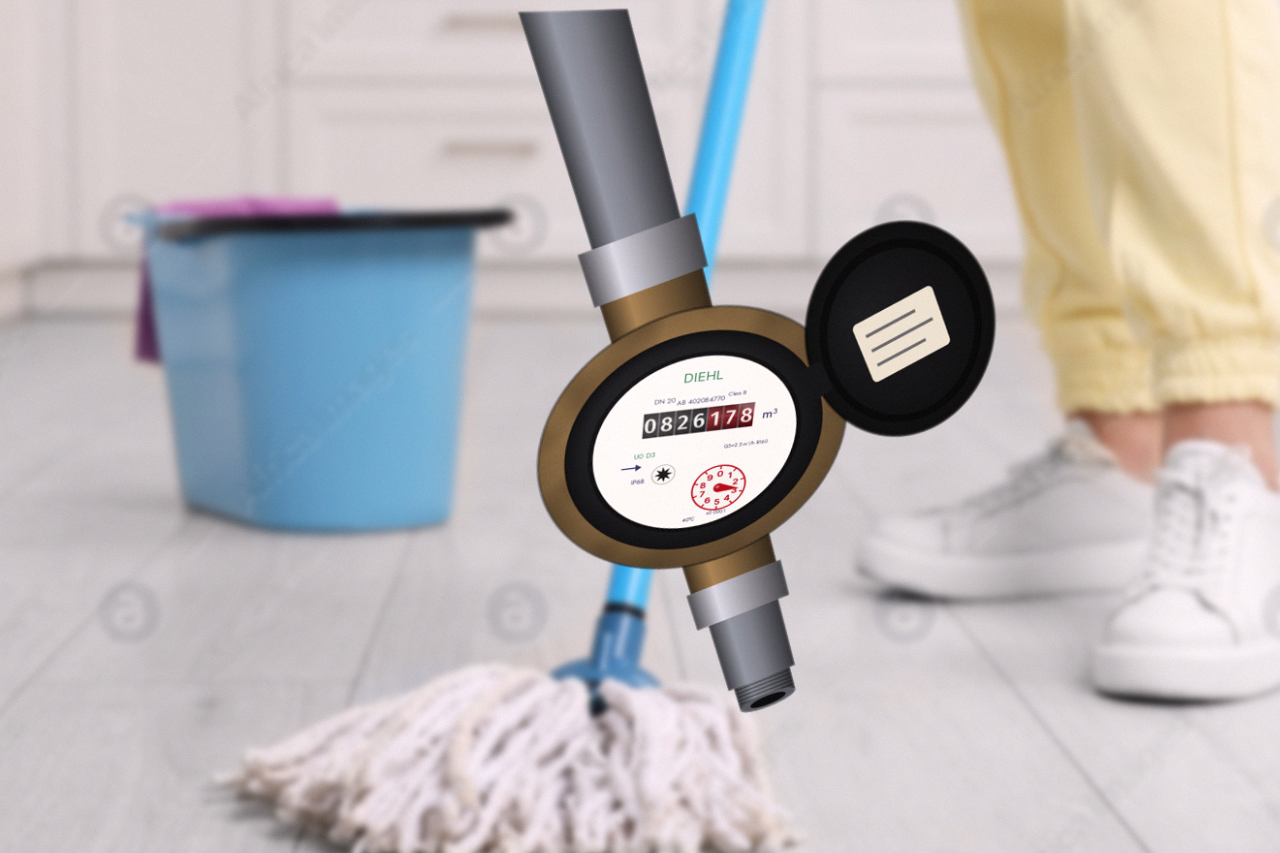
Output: **826.1782** m³
